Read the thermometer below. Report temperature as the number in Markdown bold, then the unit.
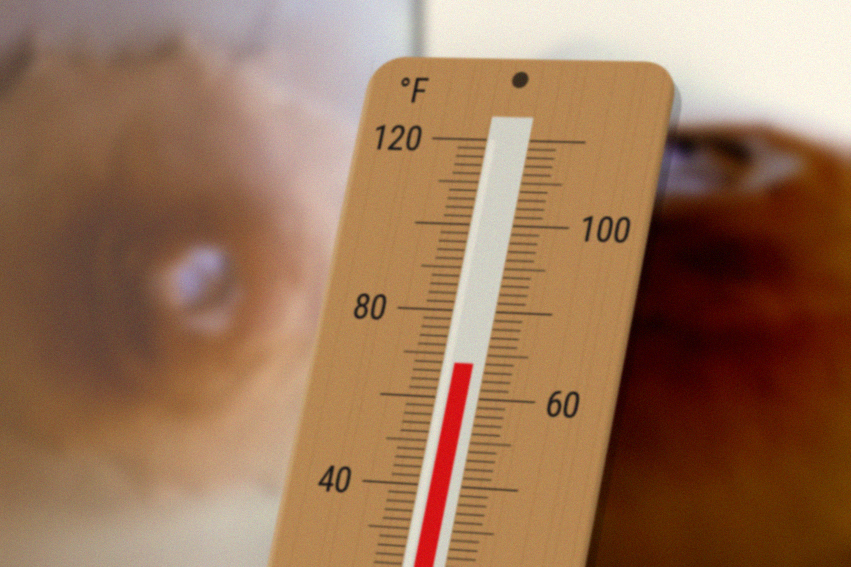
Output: **68** °F
